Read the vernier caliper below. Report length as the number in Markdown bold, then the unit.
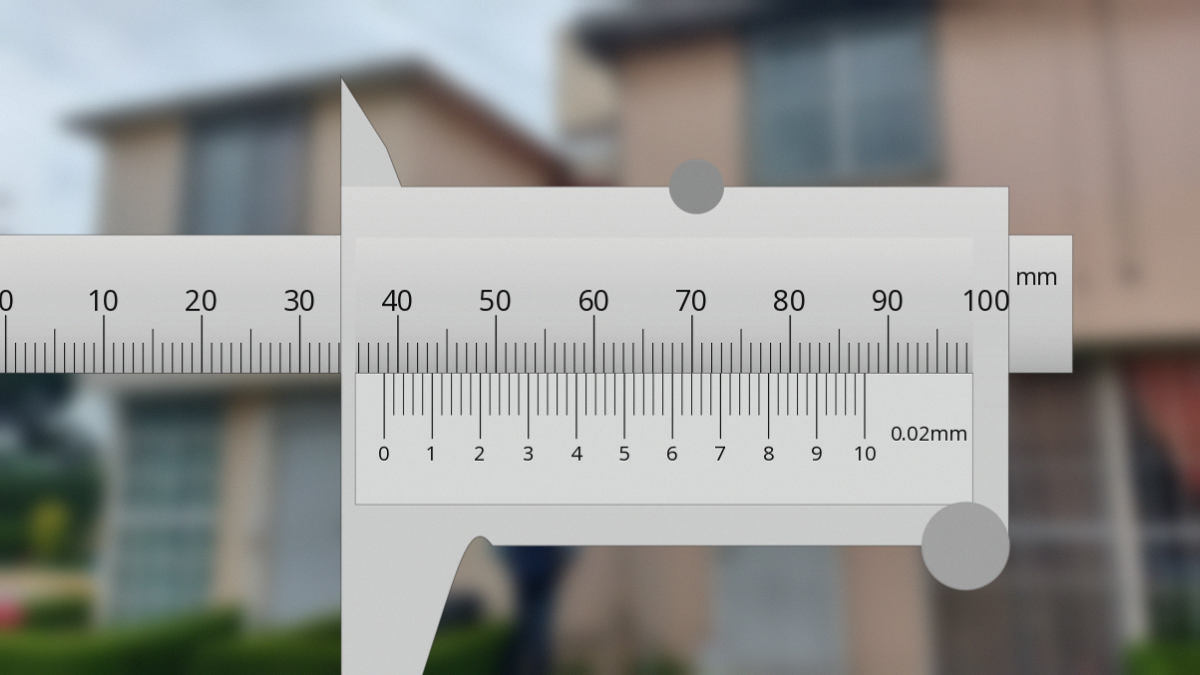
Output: **38.6** mm
